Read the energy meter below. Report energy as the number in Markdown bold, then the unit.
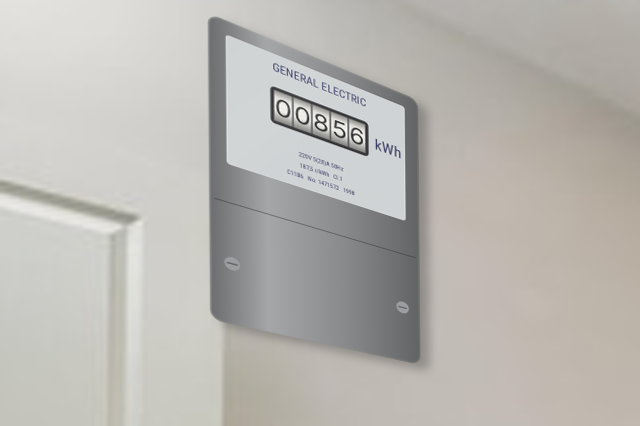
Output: **856** kWh
